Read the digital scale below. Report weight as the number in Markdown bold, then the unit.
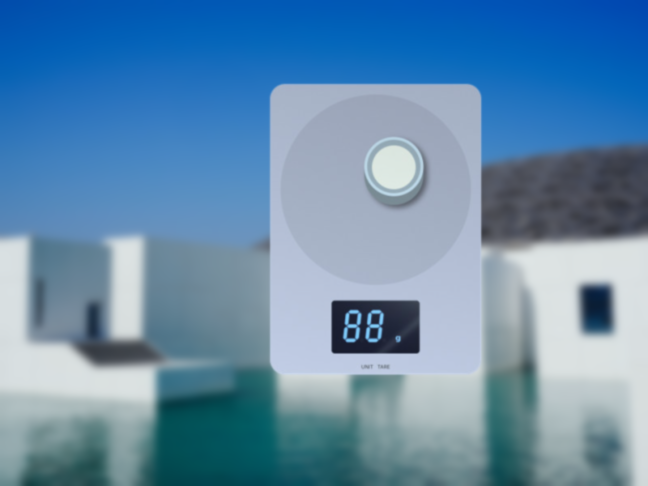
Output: **88** g
